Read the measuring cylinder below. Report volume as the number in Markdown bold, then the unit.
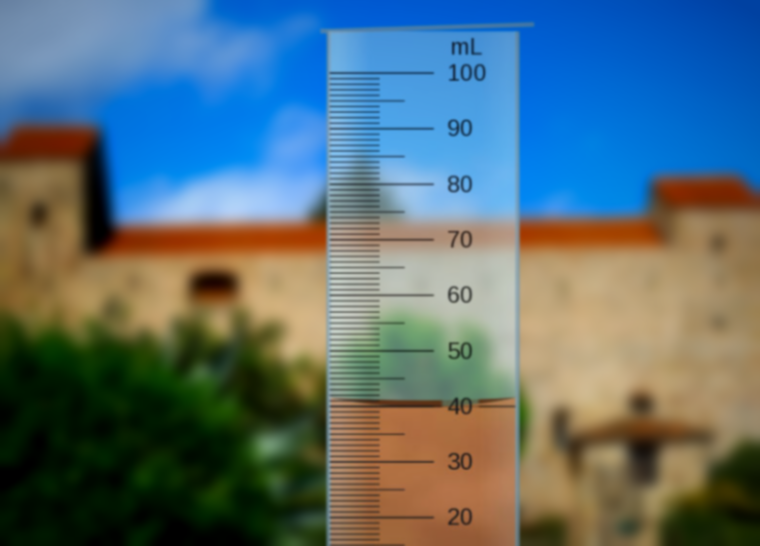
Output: **40** mL
